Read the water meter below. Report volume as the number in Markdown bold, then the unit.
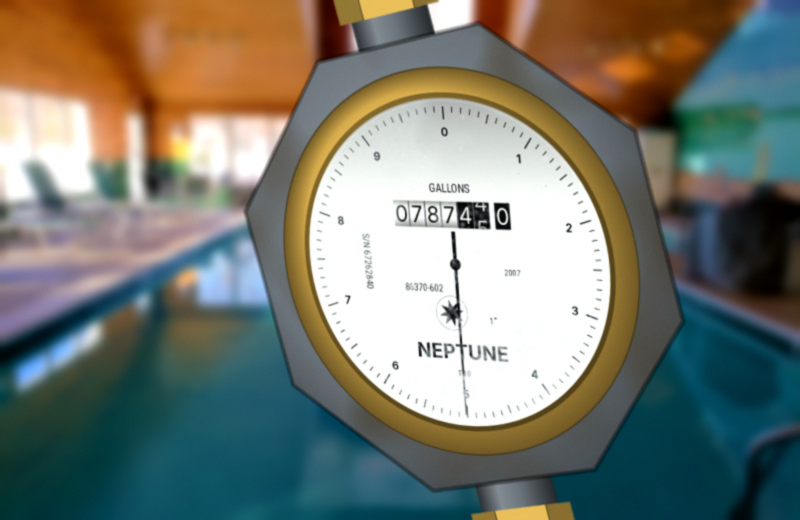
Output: **787445.0** gal
